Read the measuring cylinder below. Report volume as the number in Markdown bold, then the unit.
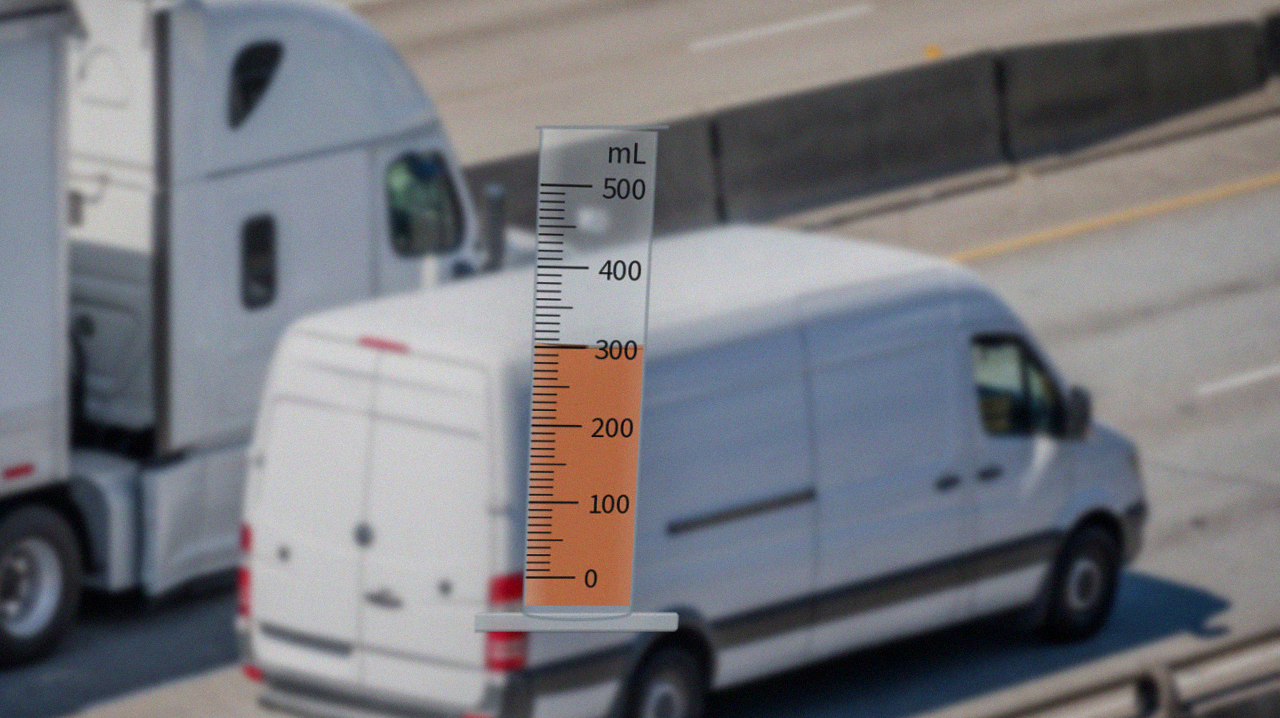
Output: **300** mL
